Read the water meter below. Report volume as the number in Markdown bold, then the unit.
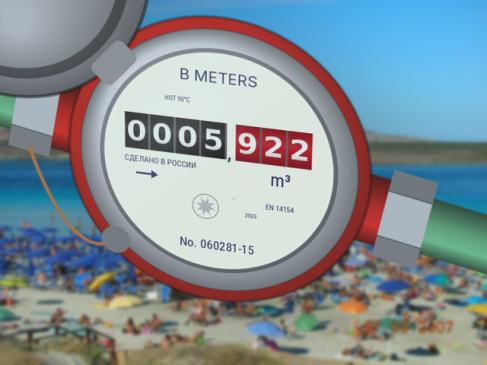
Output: **5.922** m³
